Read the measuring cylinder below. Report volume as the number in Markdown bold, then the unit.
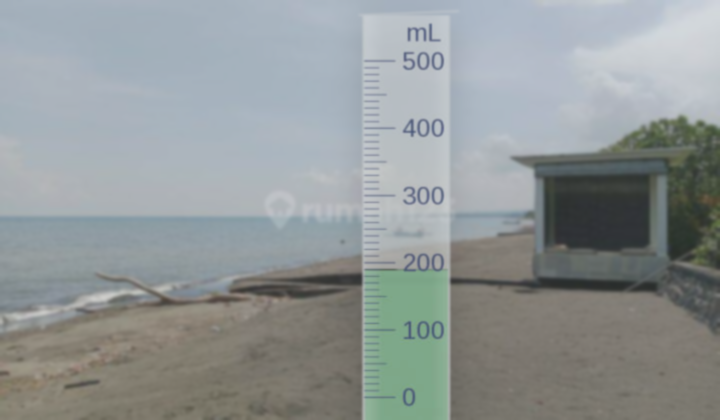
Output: **190** mL
